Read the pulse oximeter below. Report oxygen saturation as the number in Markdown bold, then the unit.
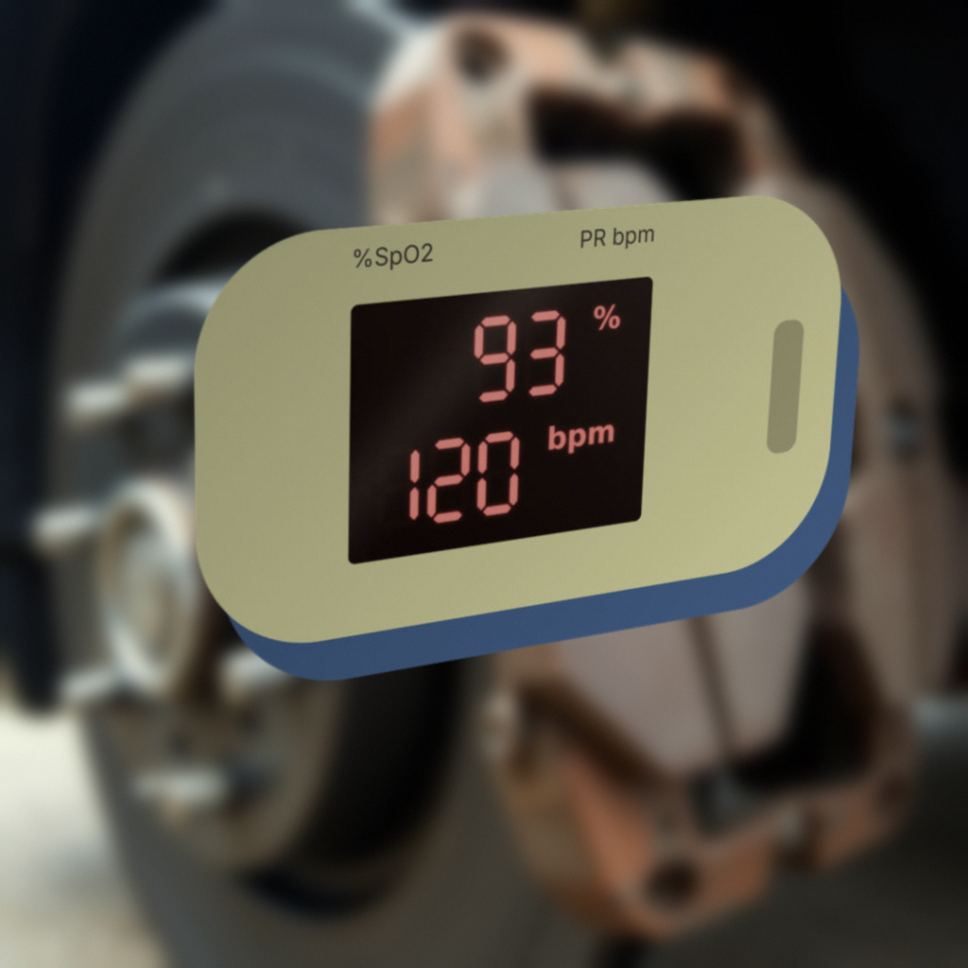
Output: **93** %
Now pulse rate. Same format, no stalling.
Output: **120** bpm
